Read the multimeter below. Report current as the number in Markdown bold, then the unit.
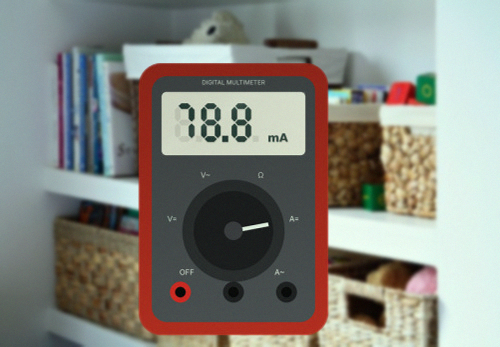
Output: **78.8** mA
